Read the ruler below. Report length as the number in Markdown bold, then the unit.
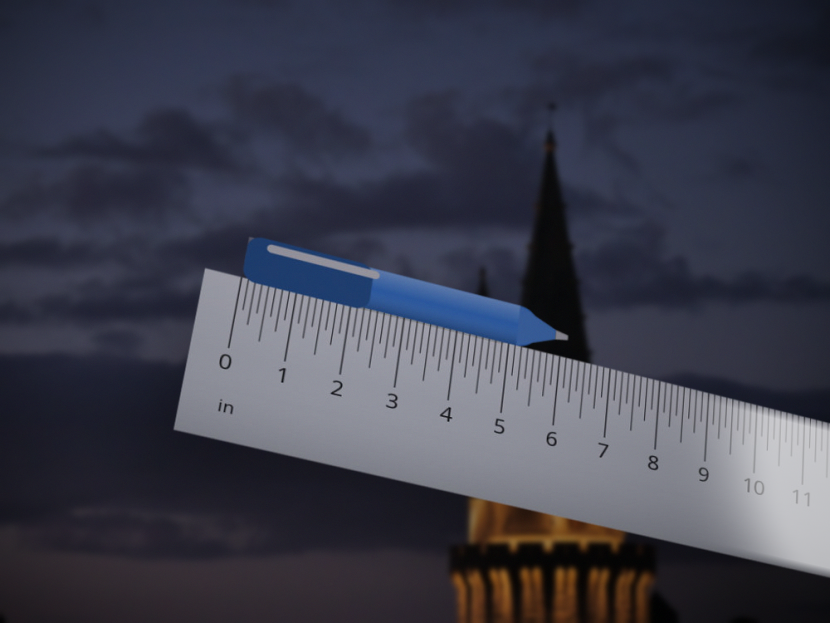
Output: **6.125** in
